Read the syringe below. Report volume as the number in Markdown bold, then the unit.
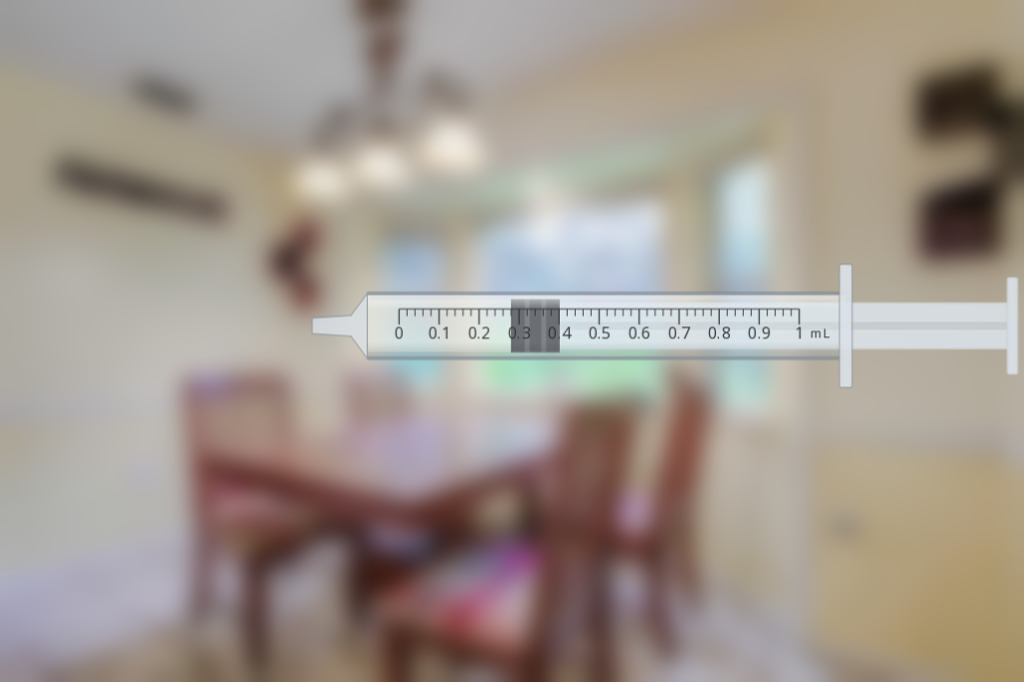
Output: **0.28** mL
